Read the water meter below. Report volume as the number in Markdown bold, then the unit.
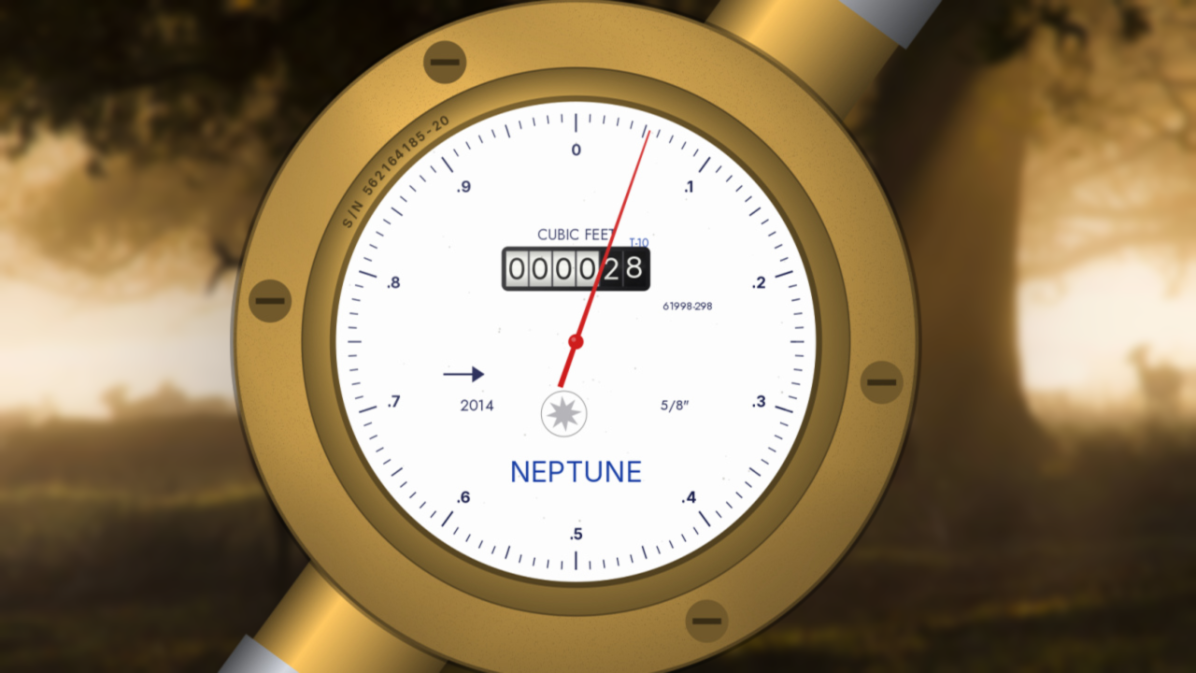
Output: **28.05** ft³
